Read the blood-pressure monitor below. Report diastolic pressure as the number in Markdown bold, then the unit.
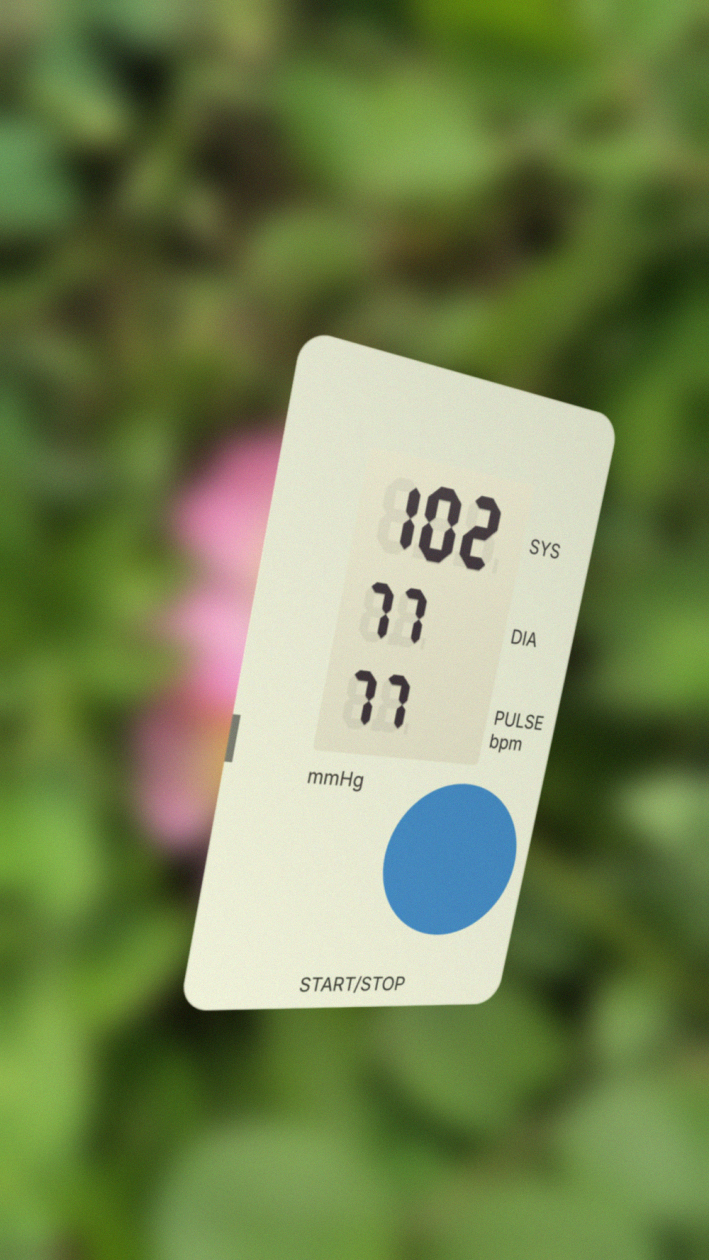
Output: **77** mmHg
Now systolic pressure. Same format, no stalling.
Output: **102** mmHg
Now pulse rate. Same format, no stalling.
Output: **77** bpm
